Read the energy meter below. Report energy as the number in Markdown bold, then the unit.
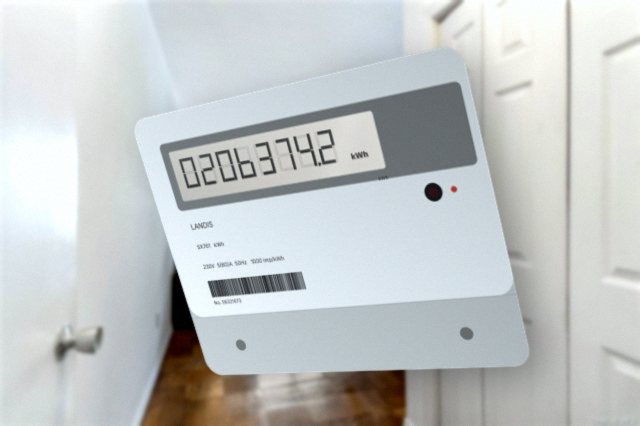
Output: **206374.2** kWh
